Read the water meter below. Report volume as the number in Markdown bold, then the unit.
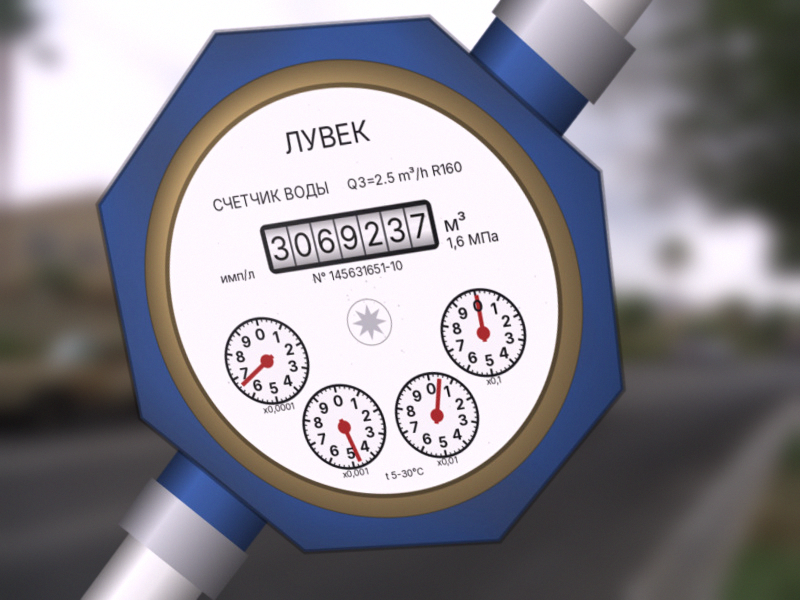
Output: **3069237.0046** m³
